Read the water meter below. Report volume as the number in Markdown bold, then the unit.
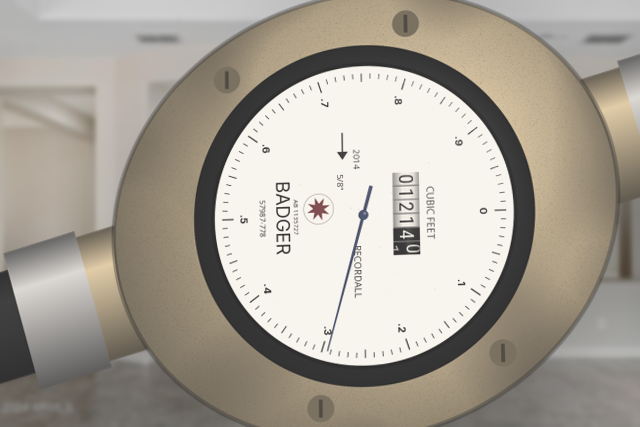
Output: **12140.29** ft³
